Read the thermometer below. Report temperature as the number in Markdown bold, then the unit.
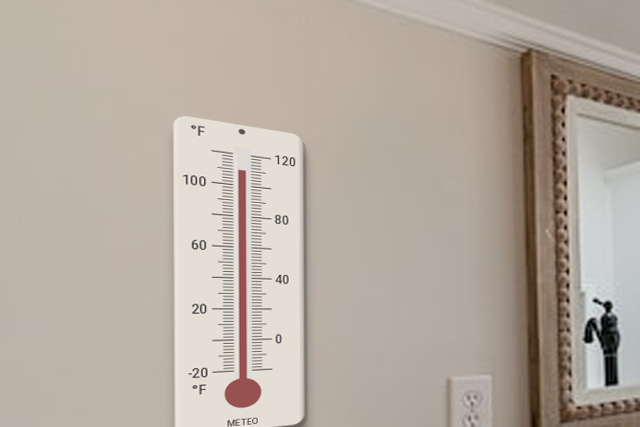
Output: **110** °F
